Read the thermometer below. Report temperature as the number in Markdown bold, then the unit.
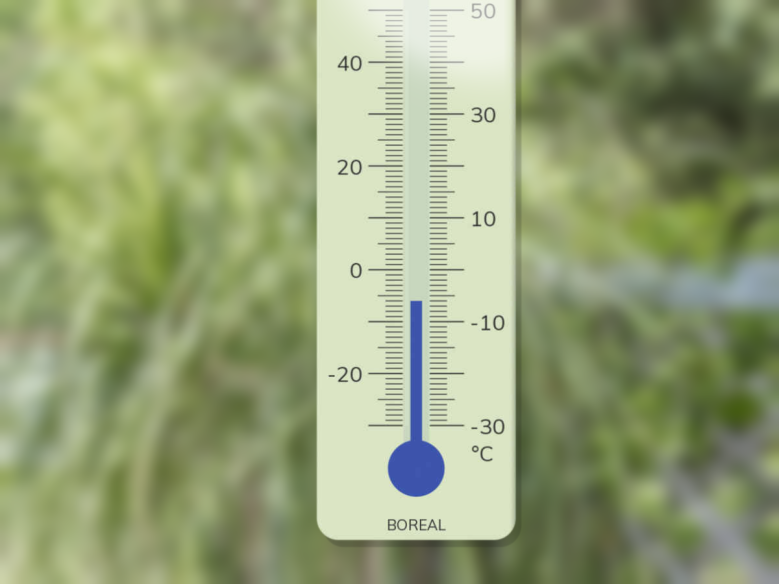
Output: **-6** °C
